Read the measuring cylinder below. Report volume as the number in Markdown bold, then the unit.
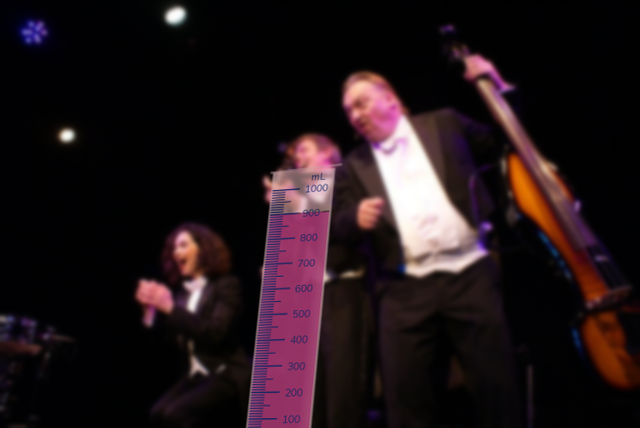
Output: **900** mL
